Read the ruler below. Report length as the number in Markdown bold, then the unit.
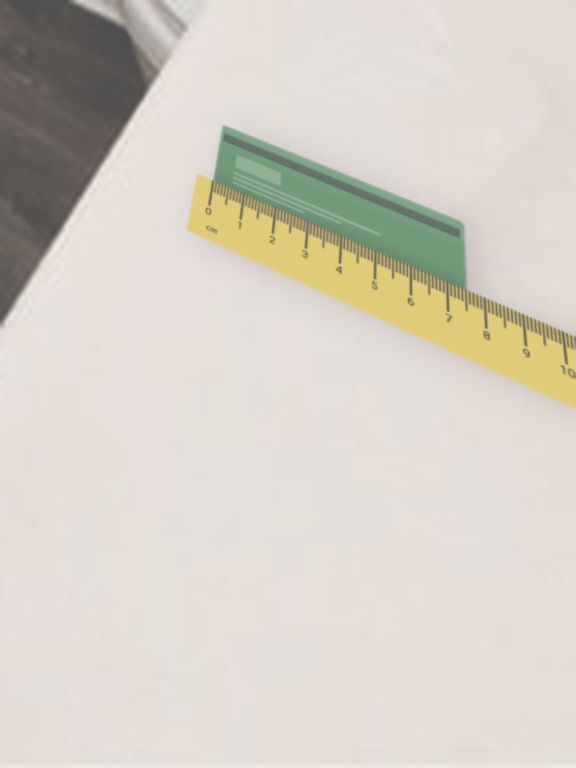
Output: **7.5** cm
